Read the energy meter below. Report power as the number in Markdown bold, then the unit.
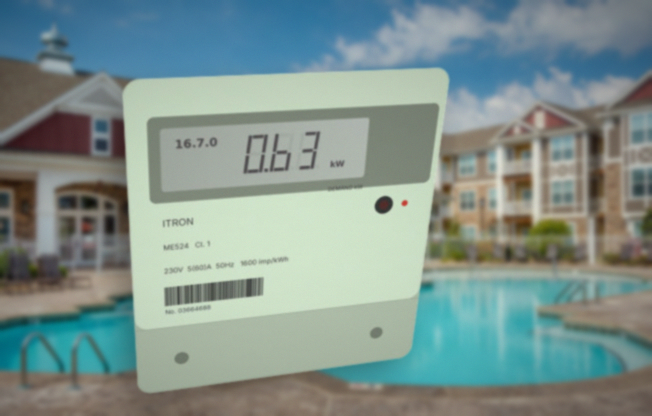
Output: **0.63** kW
